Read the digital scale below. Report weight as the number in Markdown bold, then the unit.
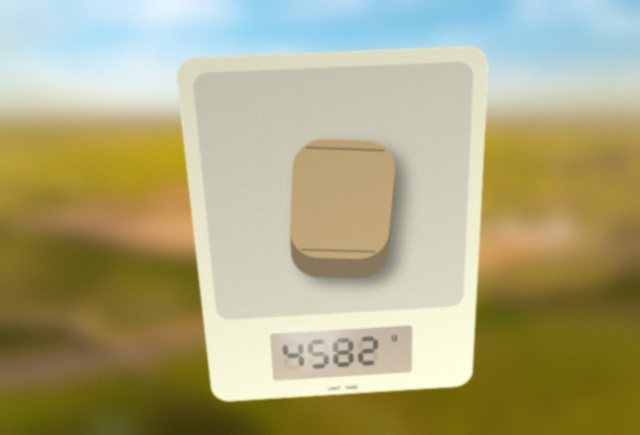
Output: **4582** g
